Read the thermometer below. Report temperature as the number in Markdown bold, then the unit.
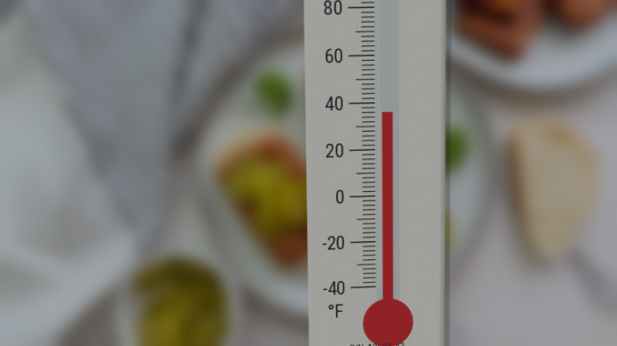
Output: **36** °F
